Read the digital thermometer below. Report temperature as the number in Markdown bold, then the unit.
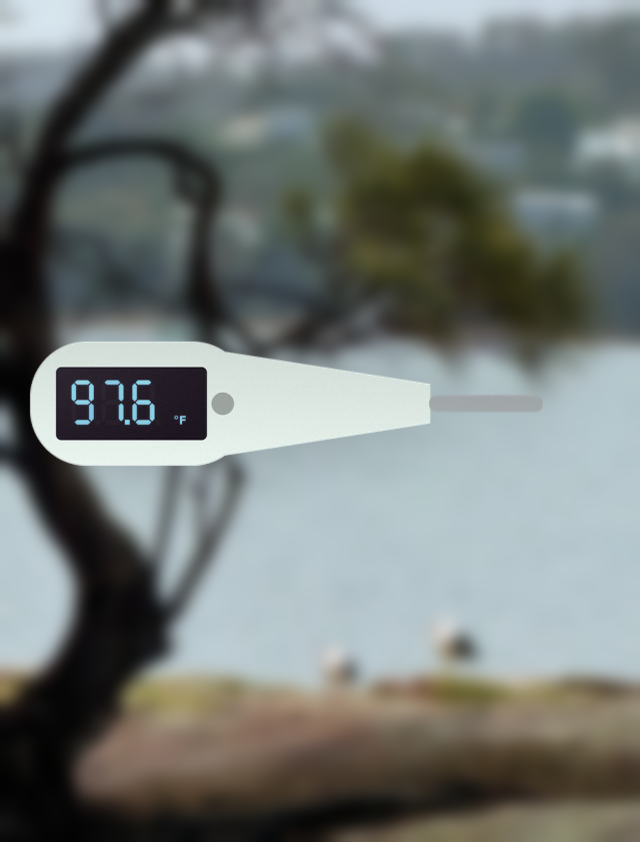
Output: **97.6** °F
